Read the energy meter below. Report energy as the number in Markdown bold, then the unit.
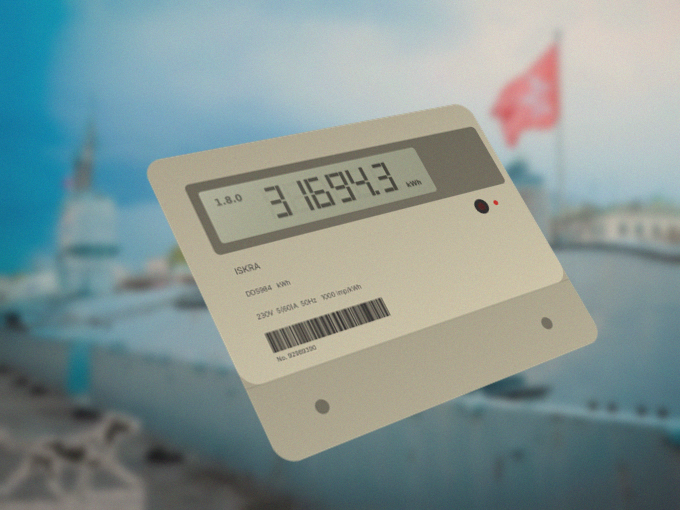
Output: **31694.3** kWh
